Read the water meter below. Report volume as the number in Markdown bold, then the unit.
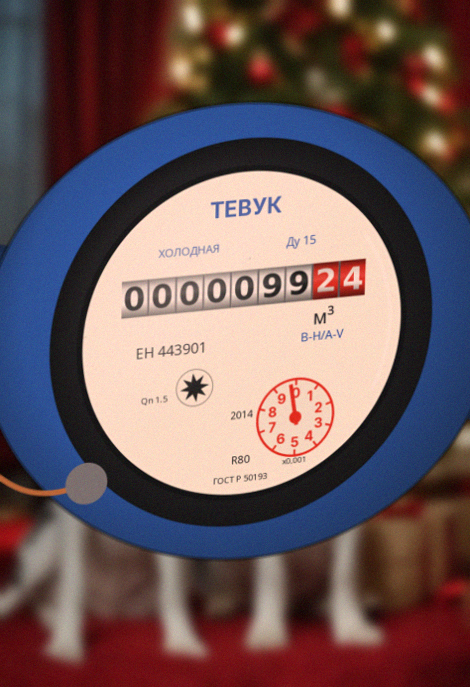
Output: **99.239** m³
